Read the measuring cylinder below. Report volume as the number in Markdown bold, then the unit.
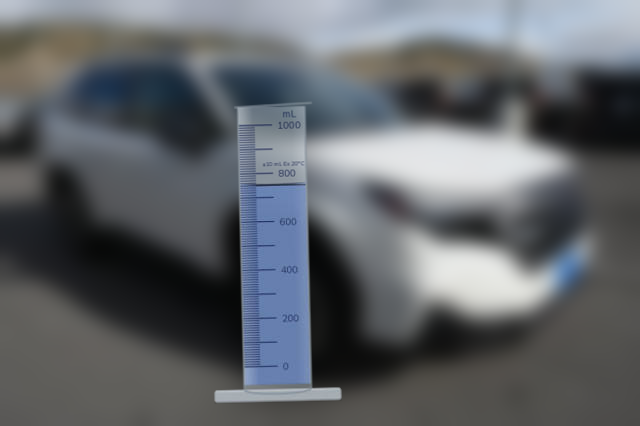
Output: **750** mL
